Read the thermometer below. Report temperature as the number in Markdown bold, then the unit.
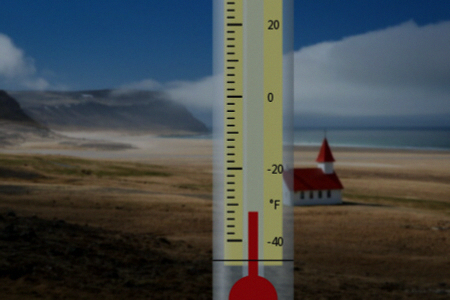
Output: **-32** °F
